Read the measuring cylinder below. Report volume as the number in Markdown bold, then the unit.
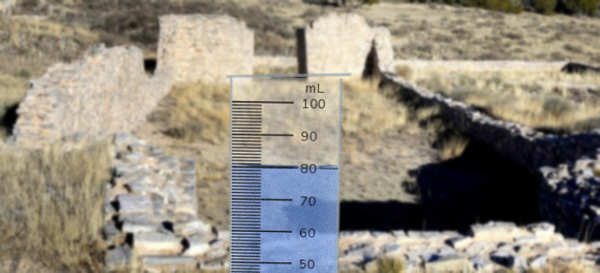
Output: **80** mL
